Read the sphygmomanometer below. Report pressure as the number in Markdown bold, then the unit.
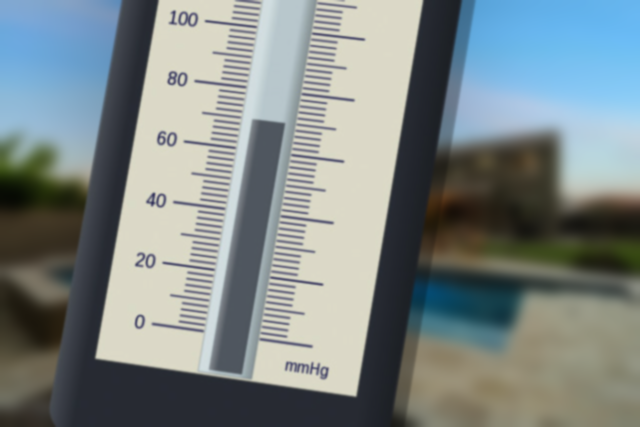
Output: **70** mmHg
